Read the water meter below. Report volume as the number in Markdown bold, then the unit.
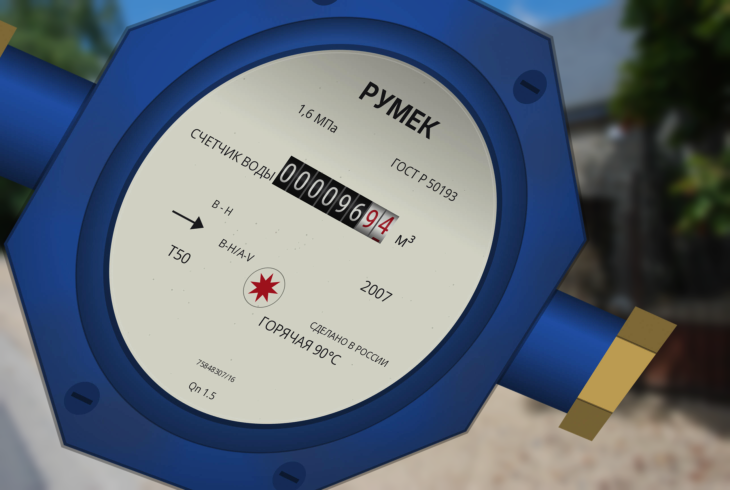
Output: **96.94** m³
